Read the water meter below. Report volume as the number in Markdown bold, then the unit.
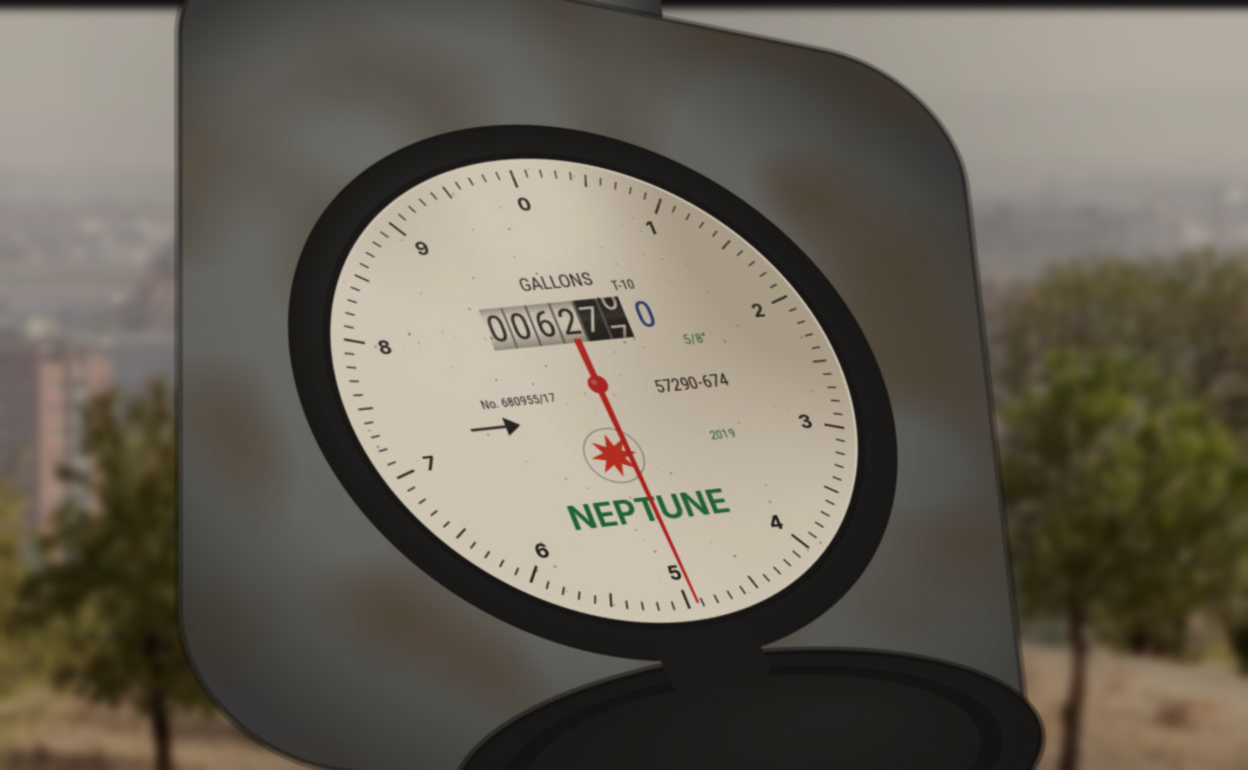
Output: **62764.9** gal
